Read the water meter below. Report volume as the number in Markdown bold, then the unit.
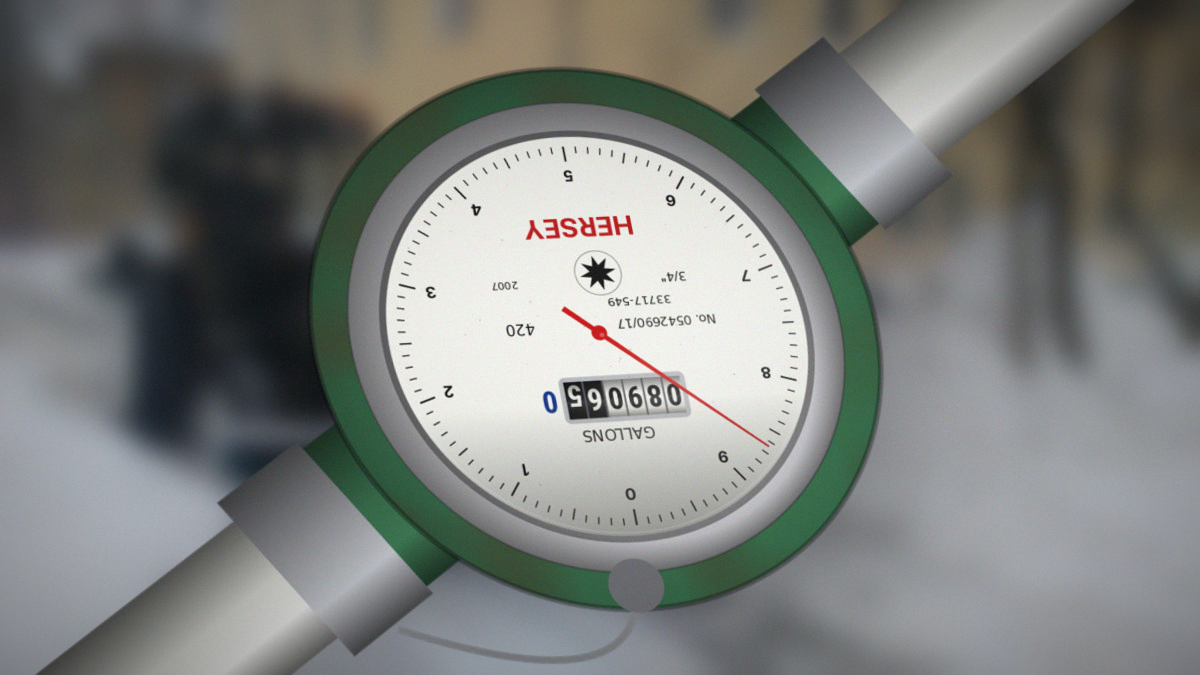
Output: **890648.6** gal
